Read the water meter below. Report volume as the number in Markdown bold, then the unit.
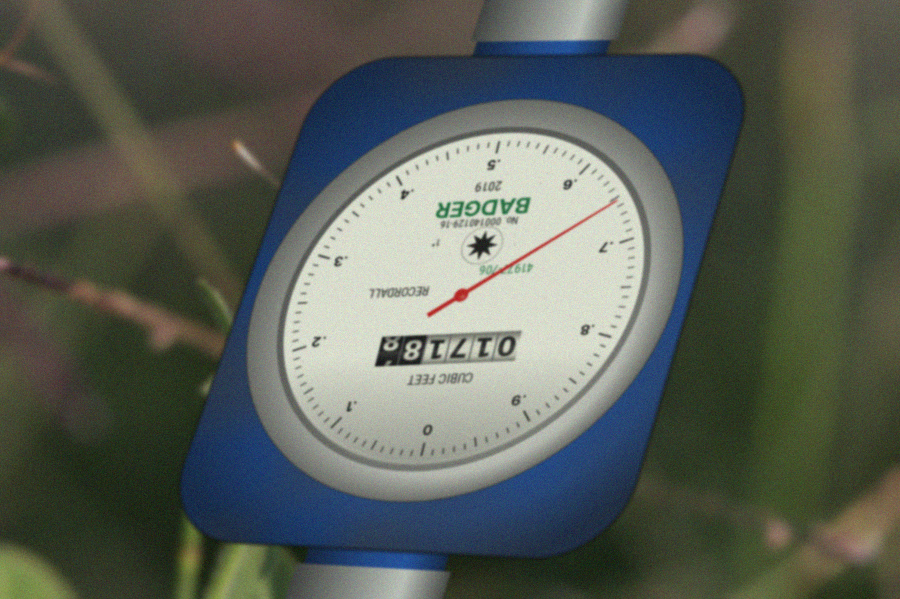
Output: **17187.65** ft³
